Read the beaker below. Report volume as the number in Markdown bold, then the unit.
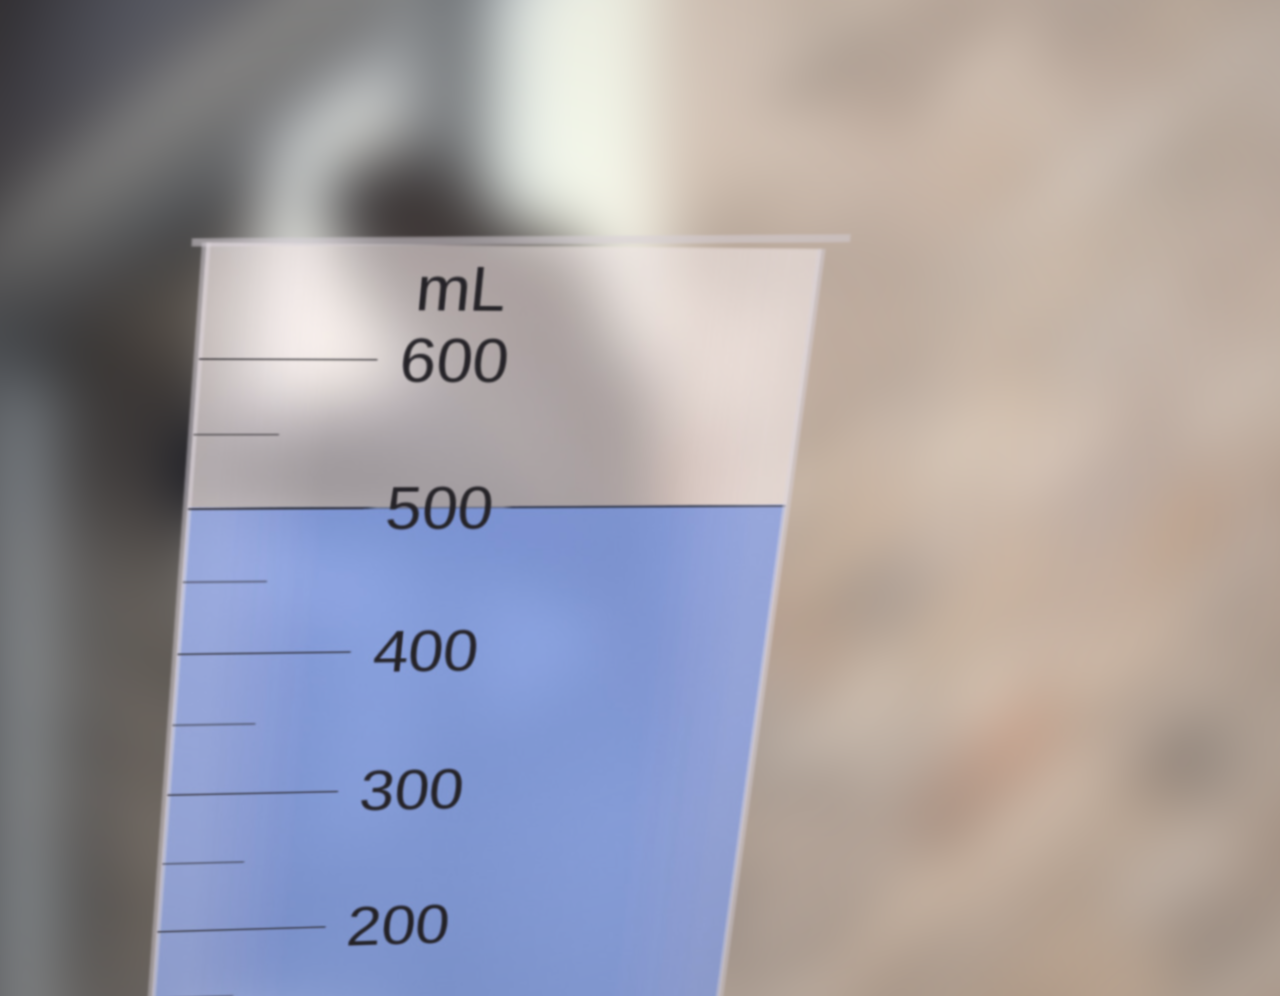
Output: **500** mL
